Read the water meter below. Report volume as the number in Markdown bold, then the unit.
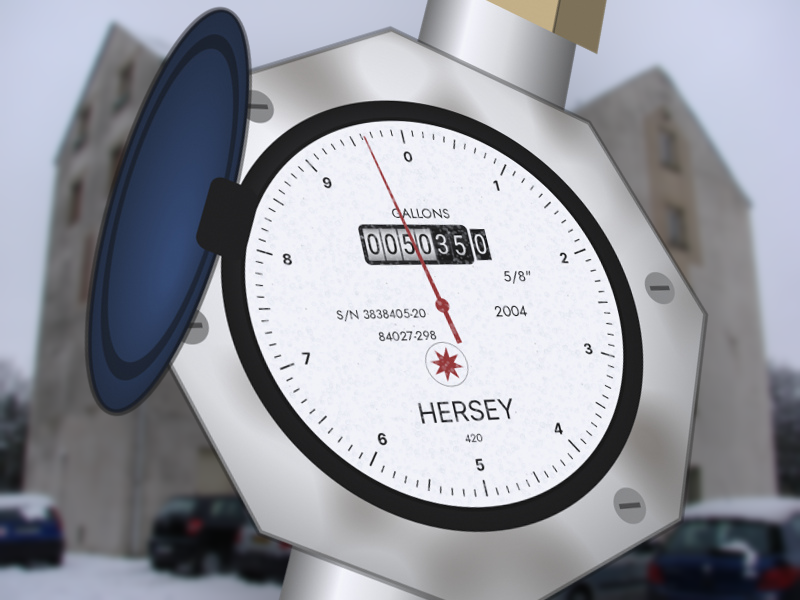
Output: **50349.6** gal
